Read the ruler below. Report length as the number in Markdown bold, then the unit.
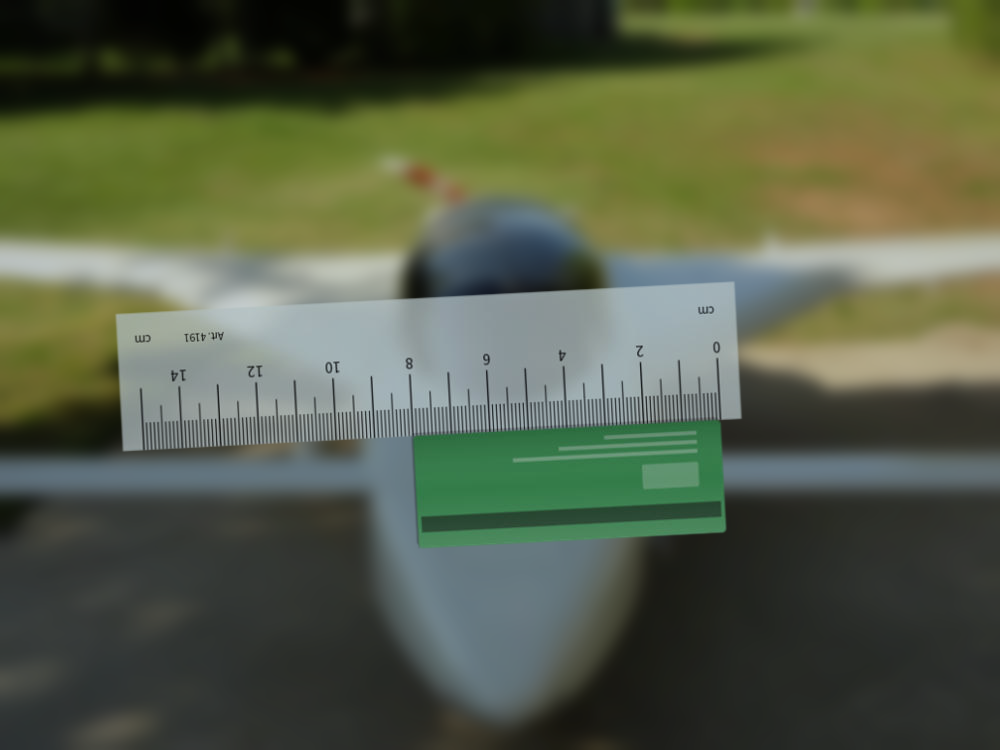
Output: **8** cm
